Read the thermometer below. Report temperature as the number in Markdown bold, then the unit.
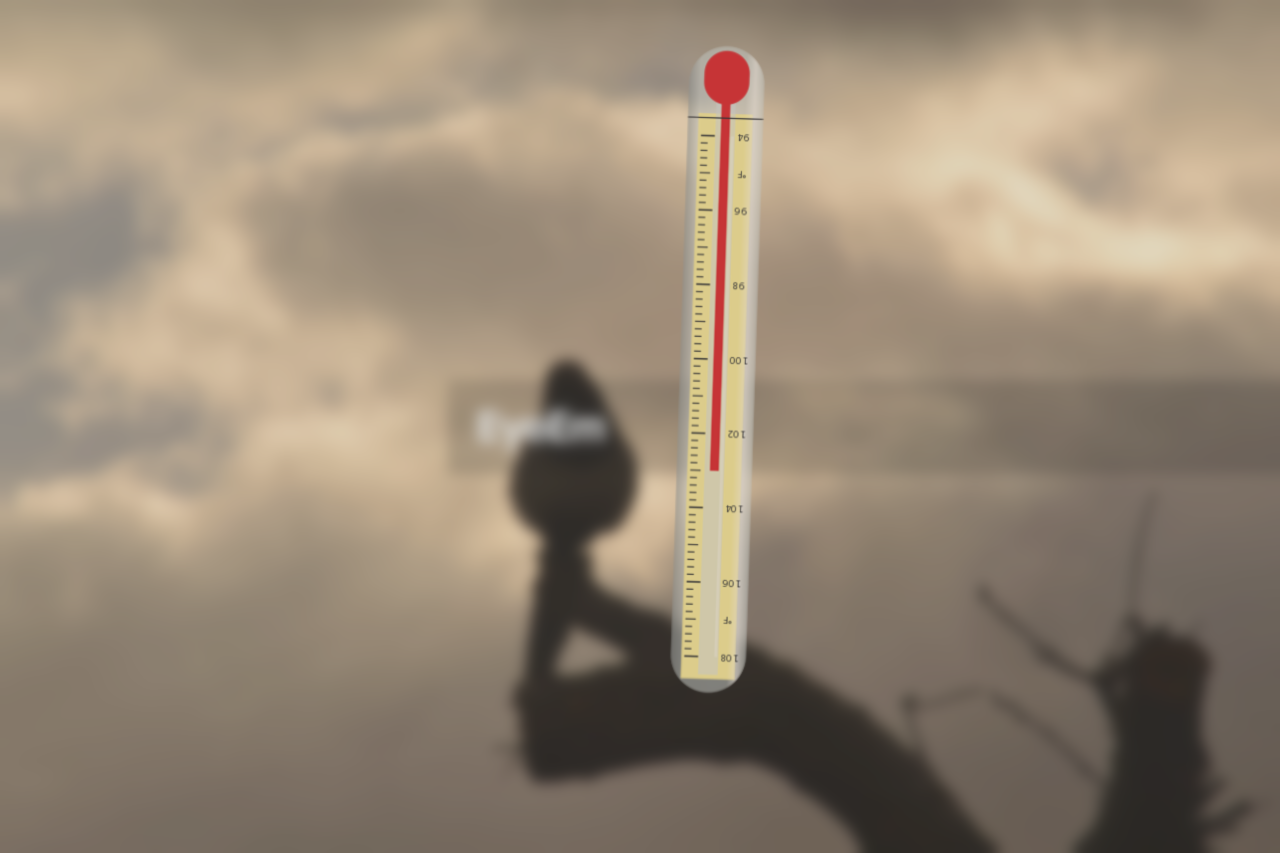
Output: **103** °F
